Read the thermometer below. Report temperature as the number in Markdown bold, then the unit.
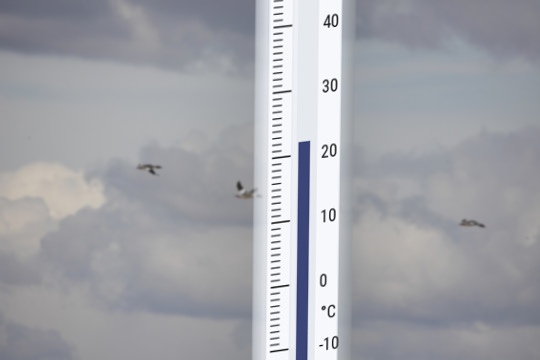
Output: **22** °C
